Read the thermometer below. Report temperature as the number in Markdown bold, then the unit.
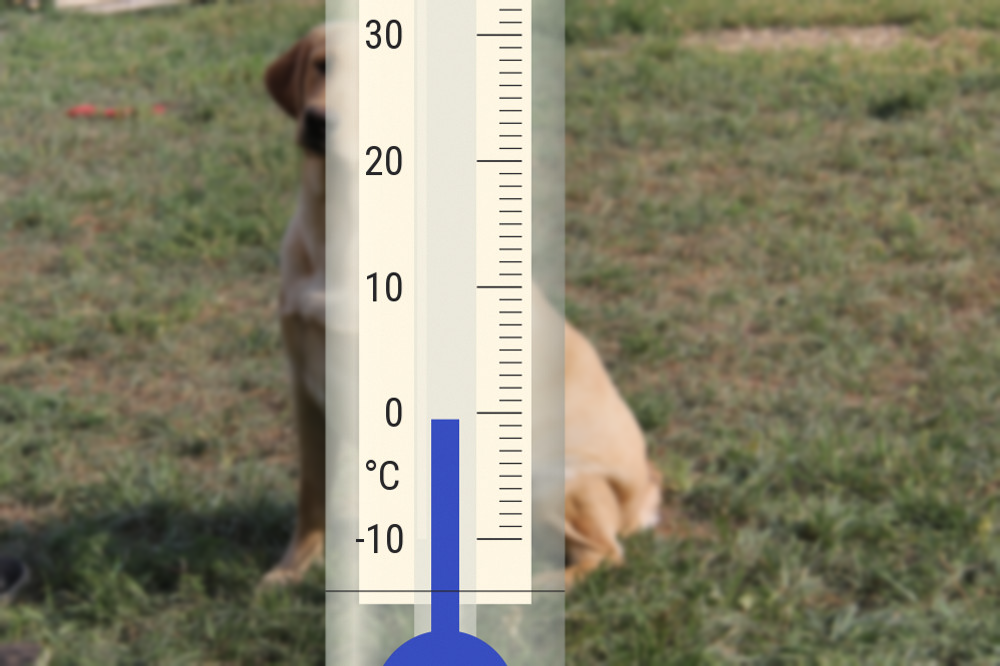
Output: **-0.5** °C
